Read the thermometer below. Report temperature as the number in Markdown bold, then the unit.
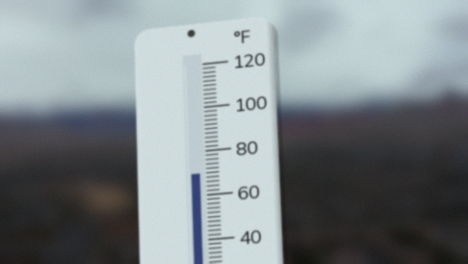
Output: **70** °F
